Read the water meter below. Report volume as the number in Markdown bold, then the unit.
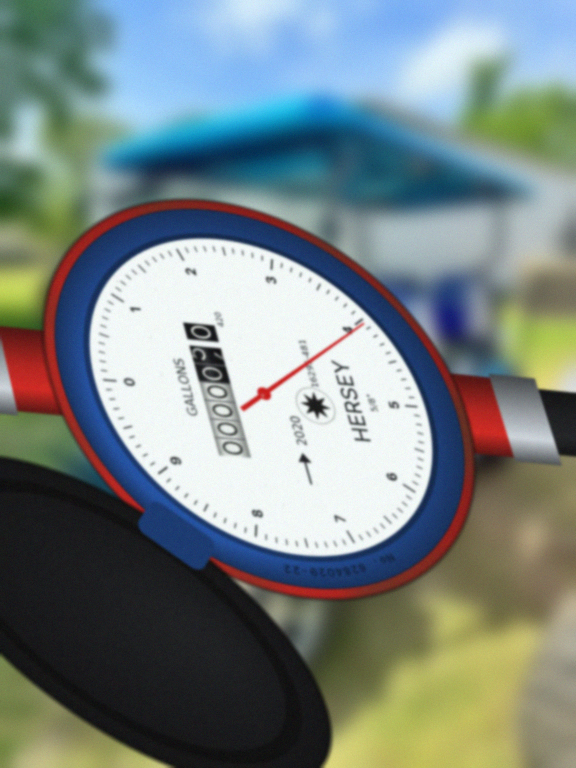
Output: **54.0** gal
